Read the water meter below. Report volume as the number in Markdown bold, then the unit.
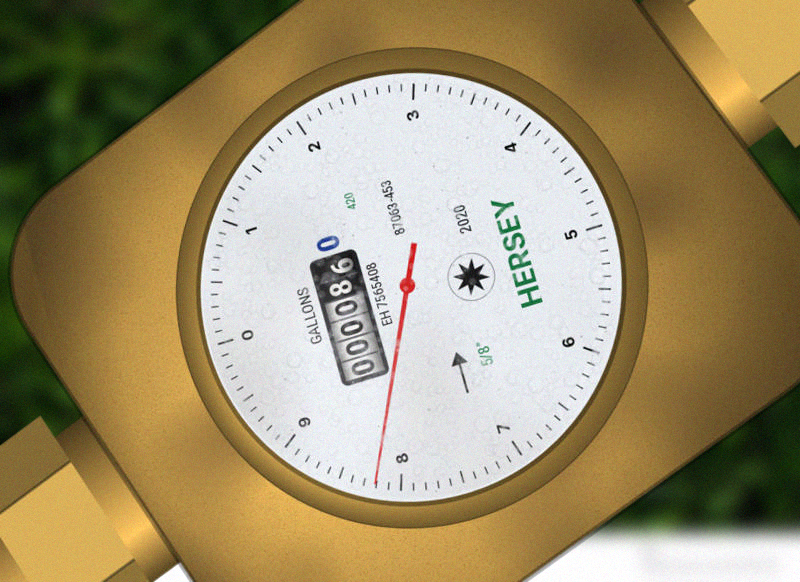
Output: **858.2** gal
